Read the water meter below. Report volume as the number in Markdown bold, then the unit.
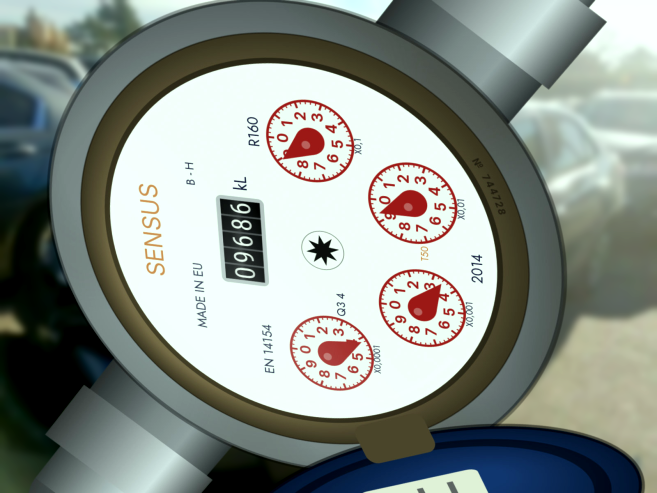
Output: **9686.8934** kL
